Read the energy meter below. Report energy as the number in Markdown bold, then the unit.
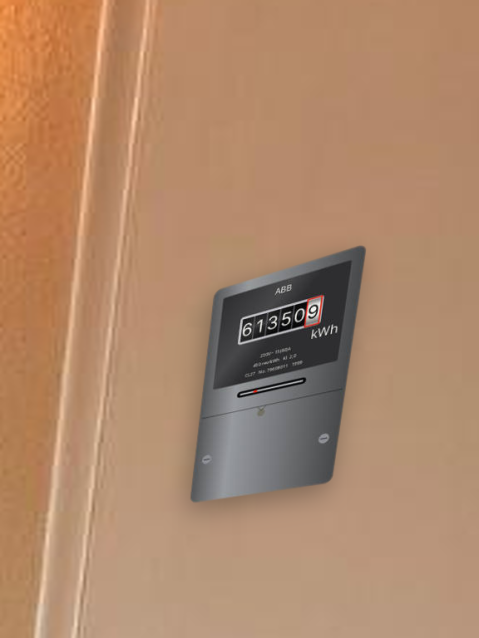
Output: **61350.9** kWh
